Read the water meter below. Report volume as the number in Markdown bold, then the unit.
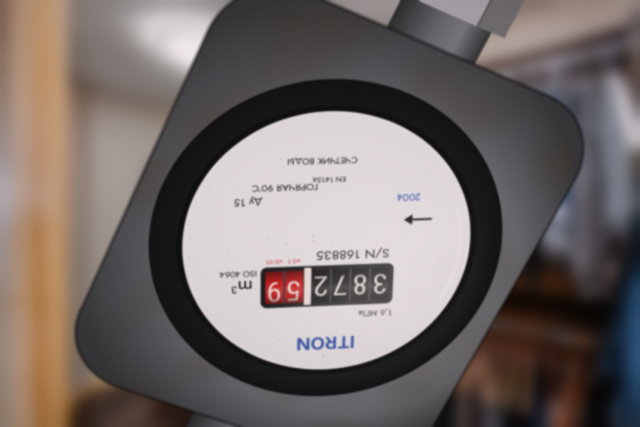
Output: **3872.59** m³
